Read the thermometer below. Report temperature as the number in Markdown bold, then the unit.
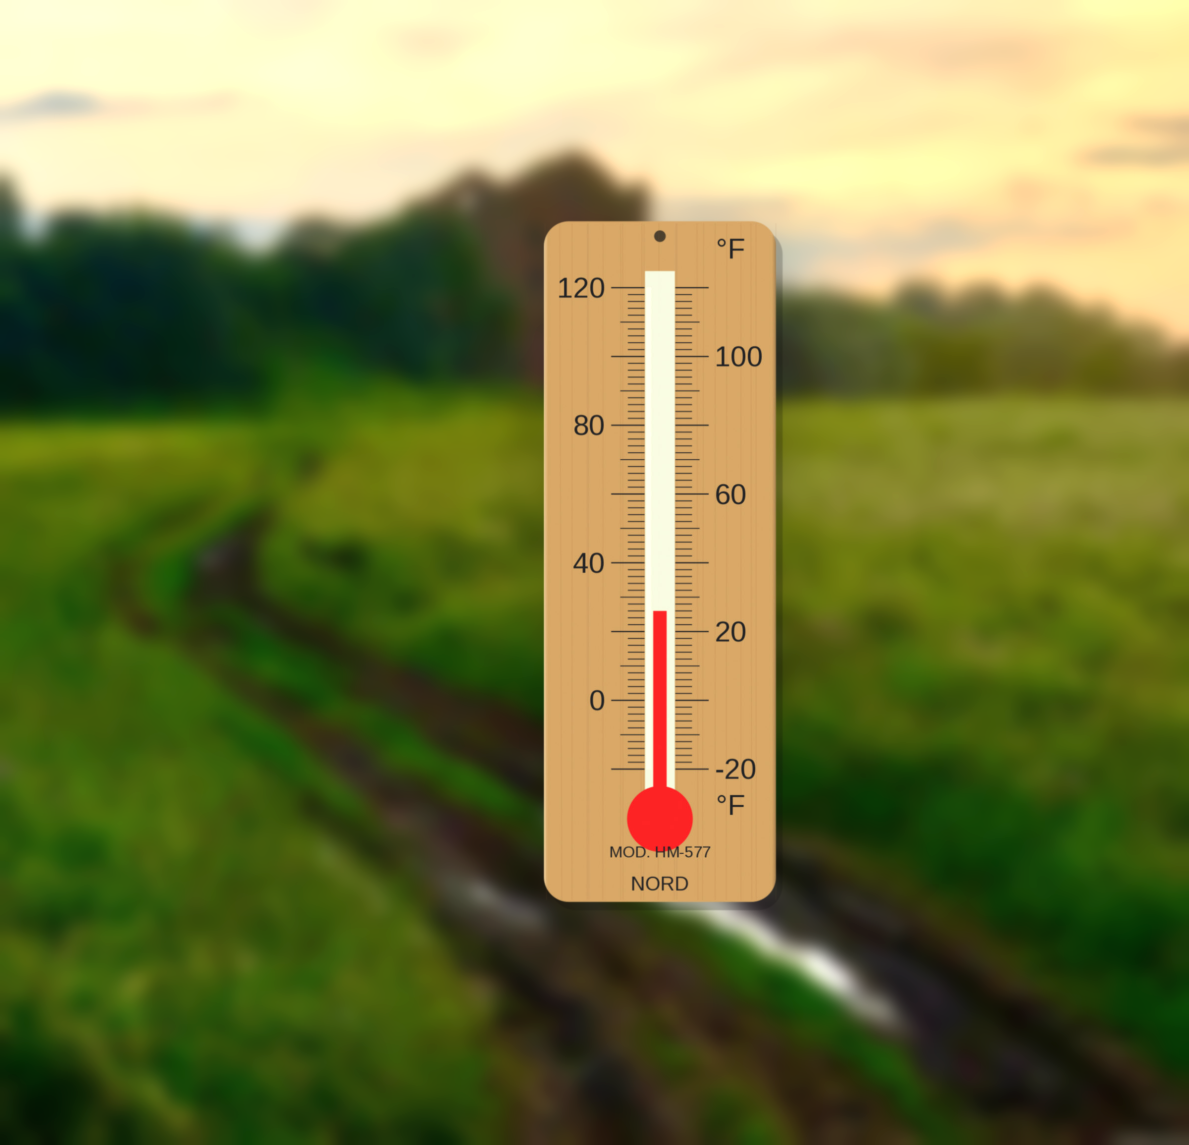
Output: **26** °F
